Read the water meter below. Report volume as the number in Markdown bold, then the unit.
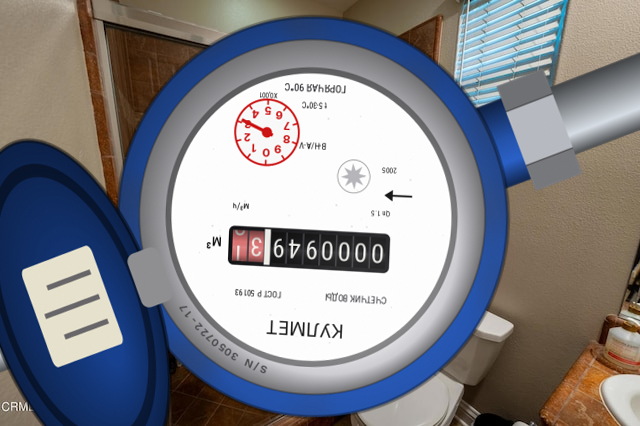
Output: **949.313** m³
